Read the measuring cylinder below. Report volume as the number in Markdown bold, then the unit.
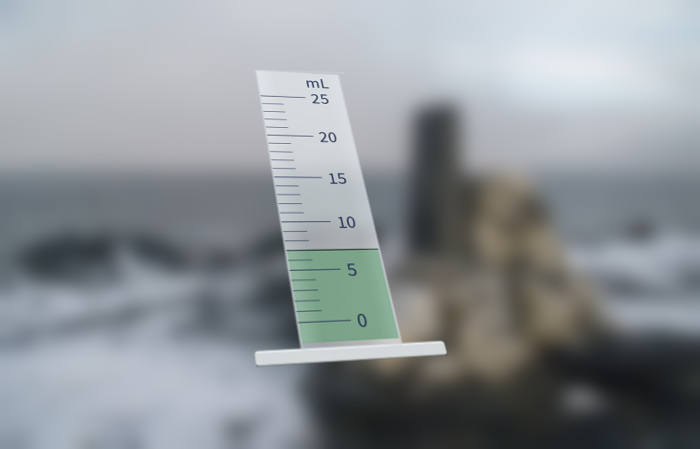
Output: **7** mL
